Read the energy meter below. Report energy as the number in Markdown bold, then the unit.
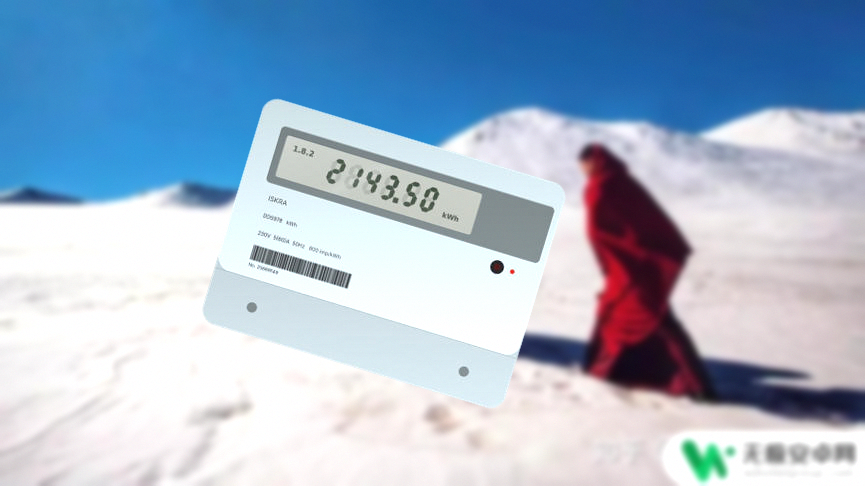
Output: **2143.50** kWh
